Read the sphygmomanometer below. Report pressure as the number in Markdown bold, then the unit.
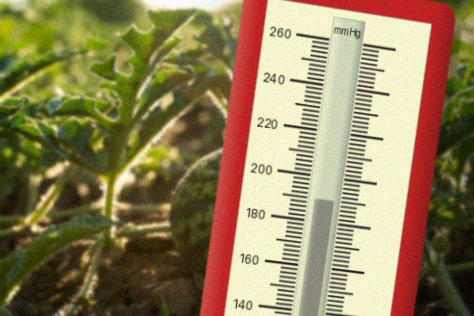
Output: **190** mmHg
